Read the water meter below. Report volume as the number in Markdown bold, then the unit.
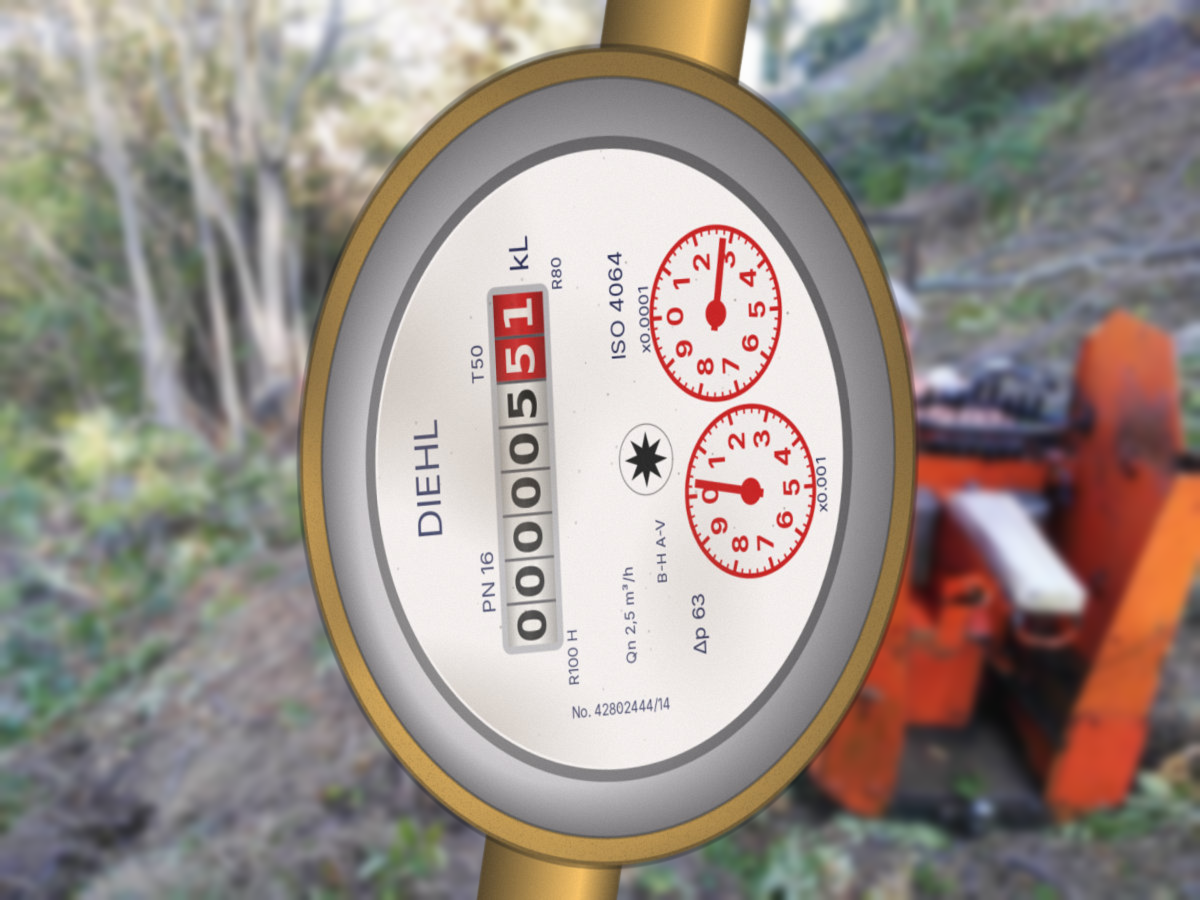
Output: **5.5102** kL
